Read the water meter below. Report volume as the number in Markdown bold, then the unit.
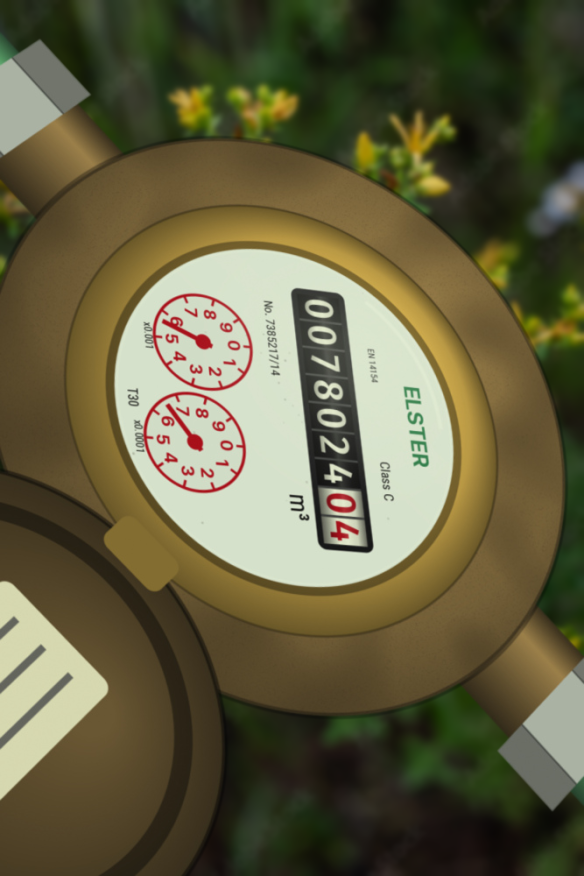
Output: **78024.0456** m³
